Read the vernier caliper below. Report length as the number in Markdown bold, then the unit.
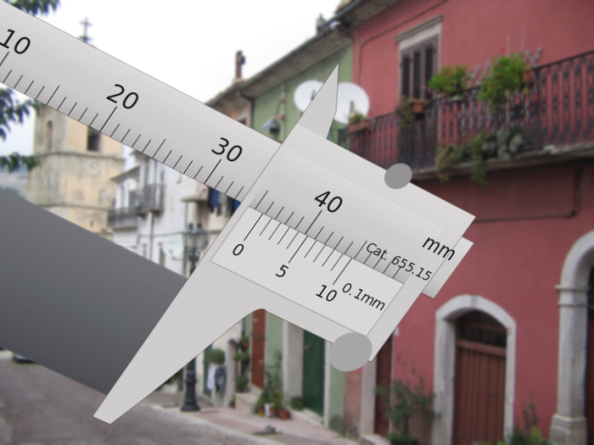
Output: **35.8** mm
